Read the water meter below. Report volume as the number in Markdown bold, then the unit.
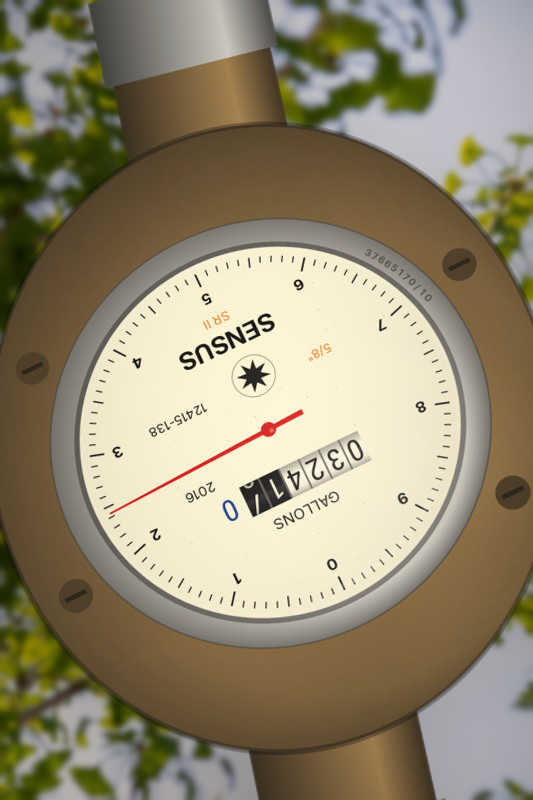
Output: **324172.4** gal
